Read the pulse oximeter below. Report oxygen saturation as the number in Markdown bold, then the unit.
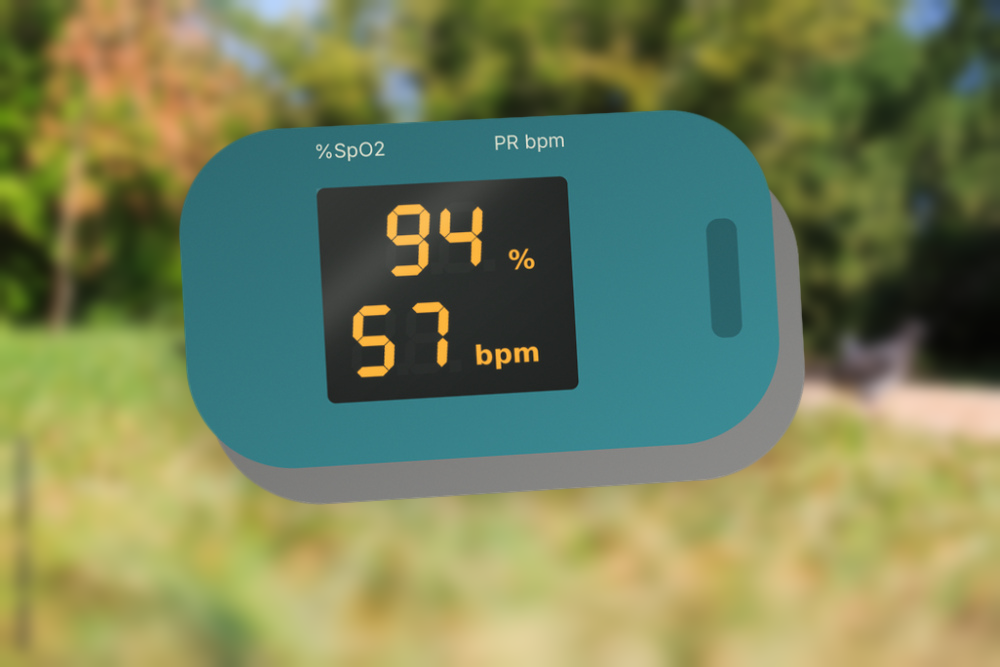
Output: **94** %
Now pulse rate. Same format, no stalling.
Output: **57** bpm
